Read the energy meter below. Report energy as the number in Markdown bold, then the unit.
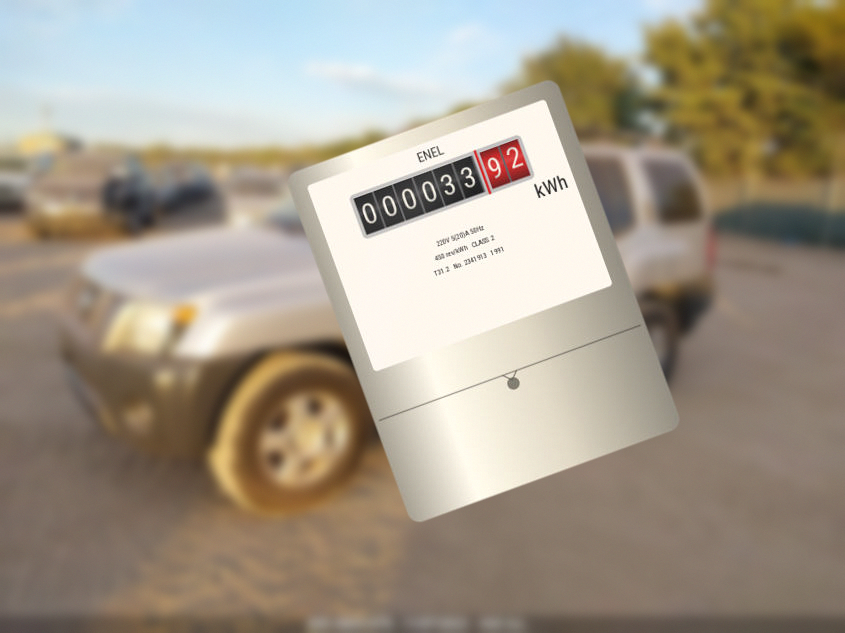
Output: **33.92** kWh
